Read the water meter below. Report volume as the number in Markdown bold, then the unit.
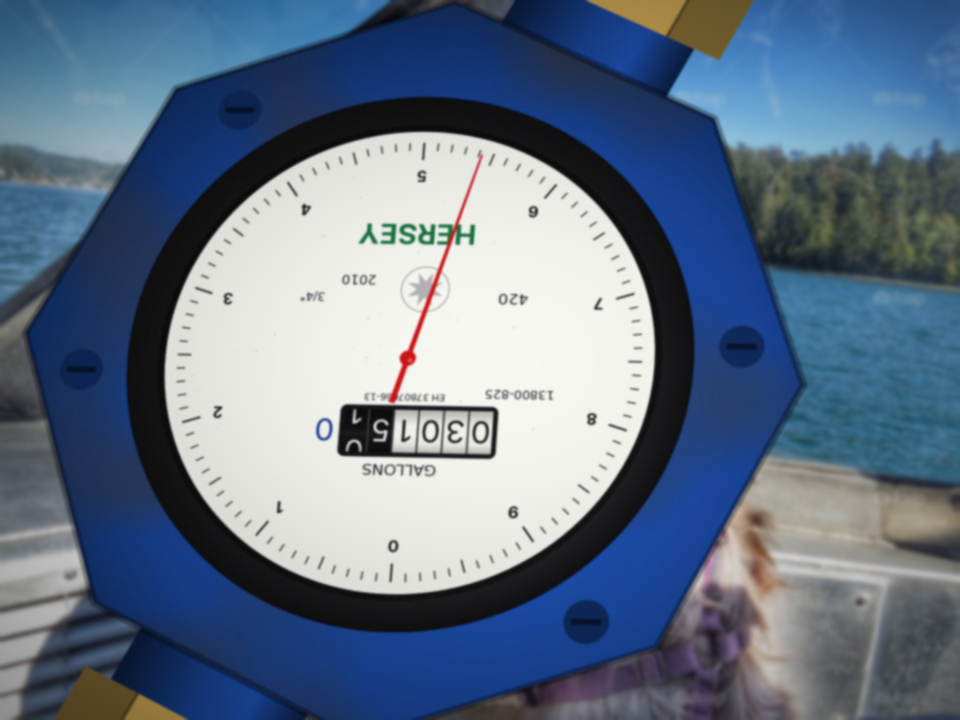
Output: **301505.4** gal
